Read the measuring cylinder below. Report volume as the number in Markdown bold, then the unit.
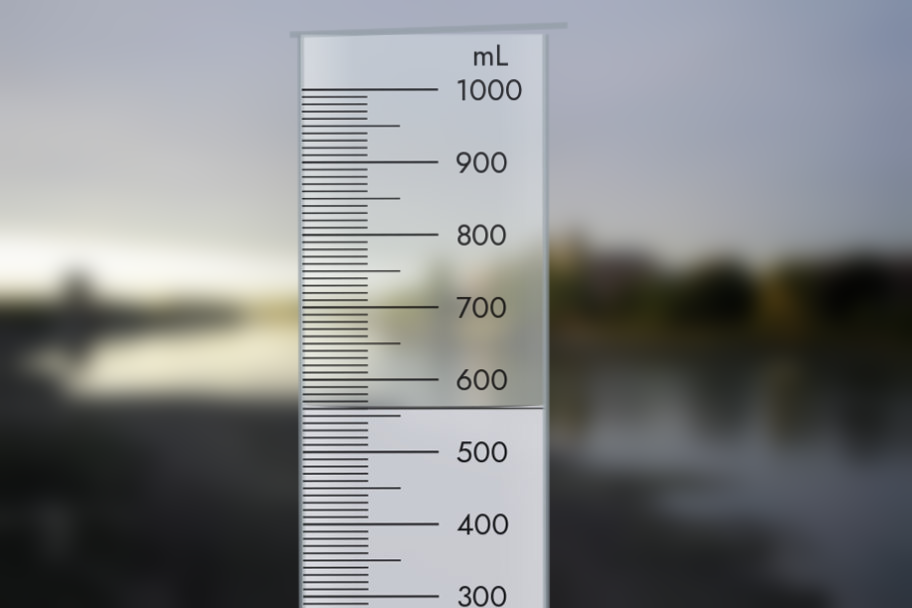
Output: **560** mL
